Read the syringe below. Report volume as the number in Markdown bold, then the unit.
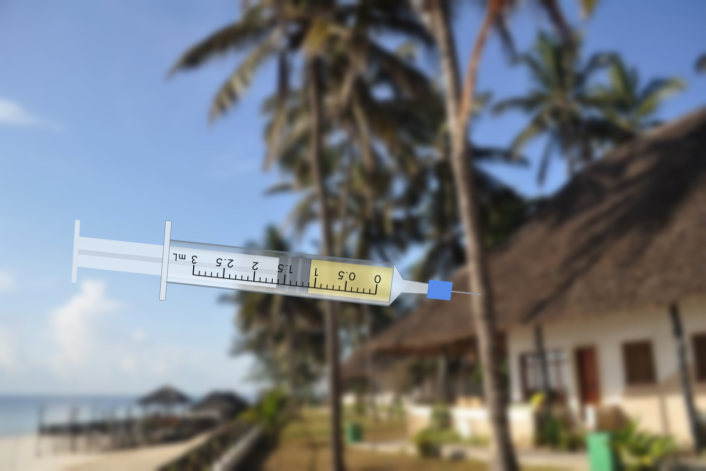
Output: **1.1** mL
